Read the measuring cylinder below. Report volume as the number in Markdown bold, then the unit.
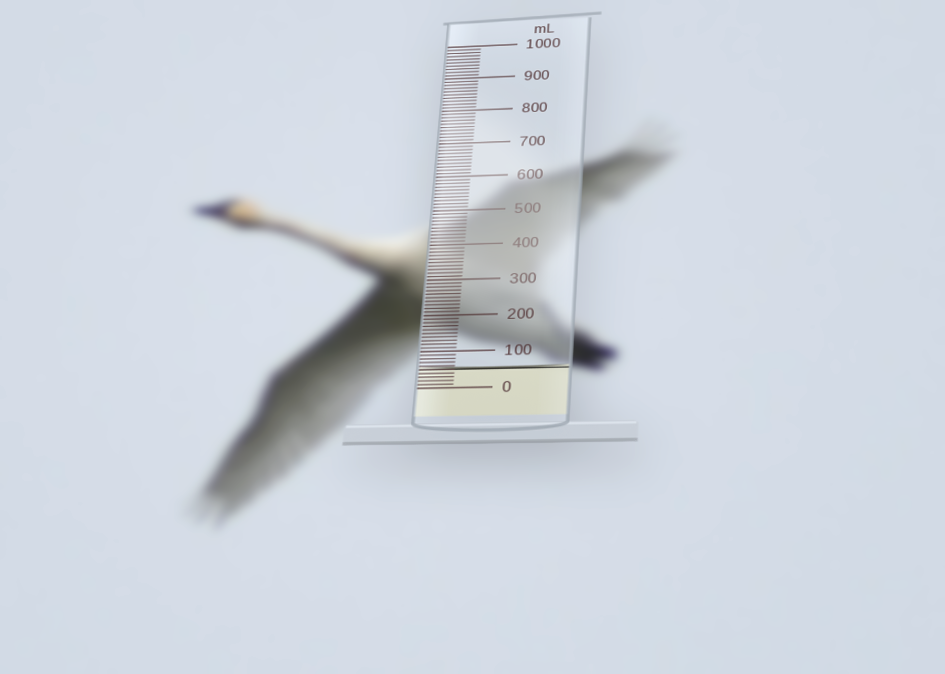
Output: **50** mL
